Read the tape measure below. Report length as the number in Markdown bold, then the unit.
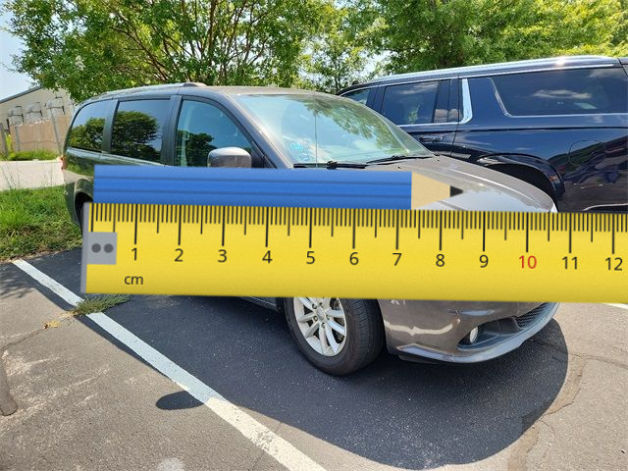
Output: **8.5** cm
